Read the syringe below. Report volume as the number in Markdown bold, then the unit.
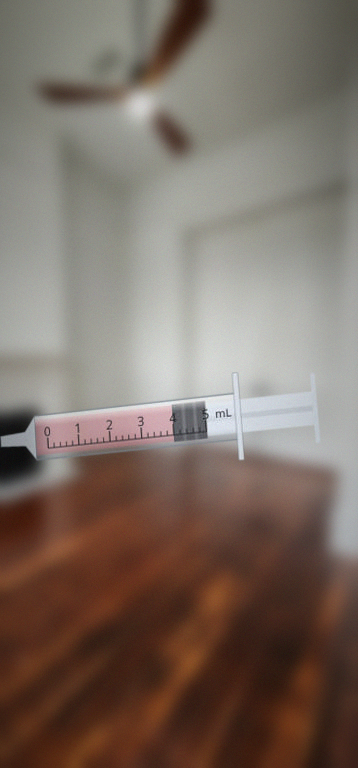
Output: **4** mL
